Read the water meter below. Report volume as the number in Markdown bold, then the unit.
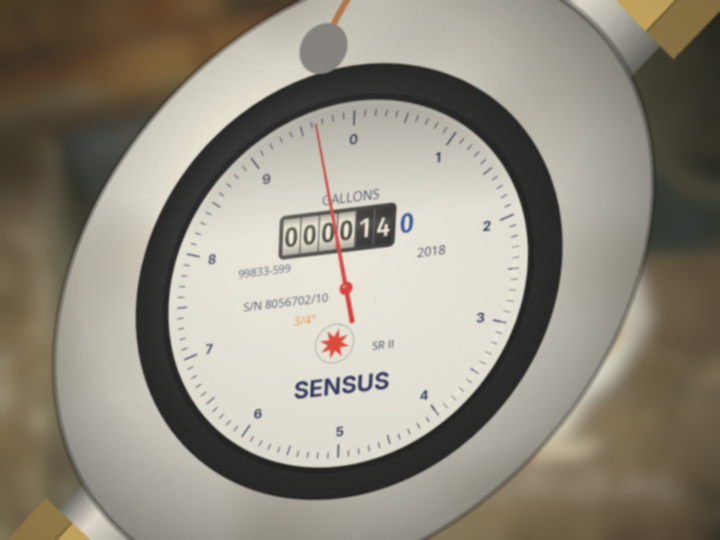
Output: **139.6** gal
